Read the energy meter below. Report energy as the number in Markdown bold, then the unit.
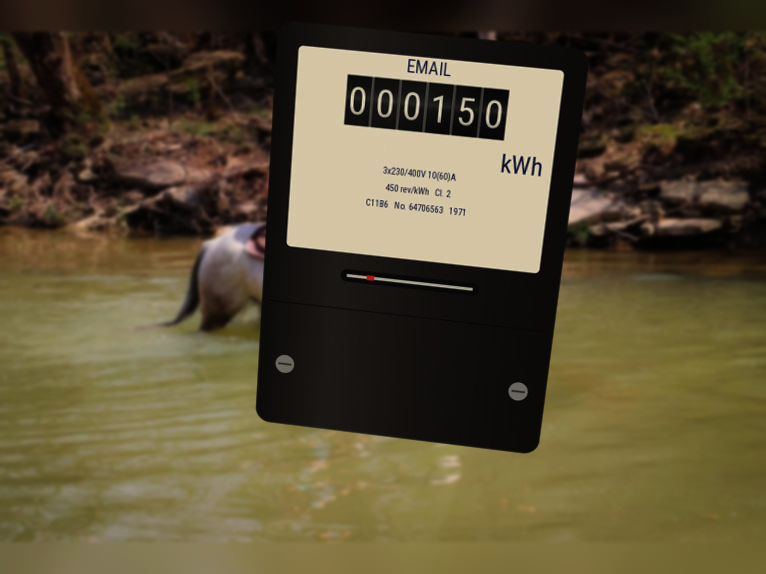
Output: **150** kWh
